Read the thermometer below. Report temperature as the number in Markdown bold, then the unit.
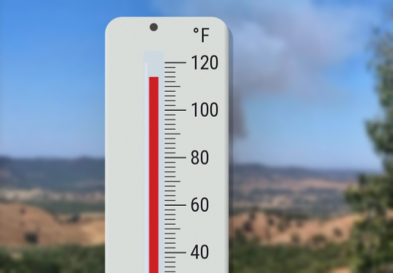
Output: **114** °F
